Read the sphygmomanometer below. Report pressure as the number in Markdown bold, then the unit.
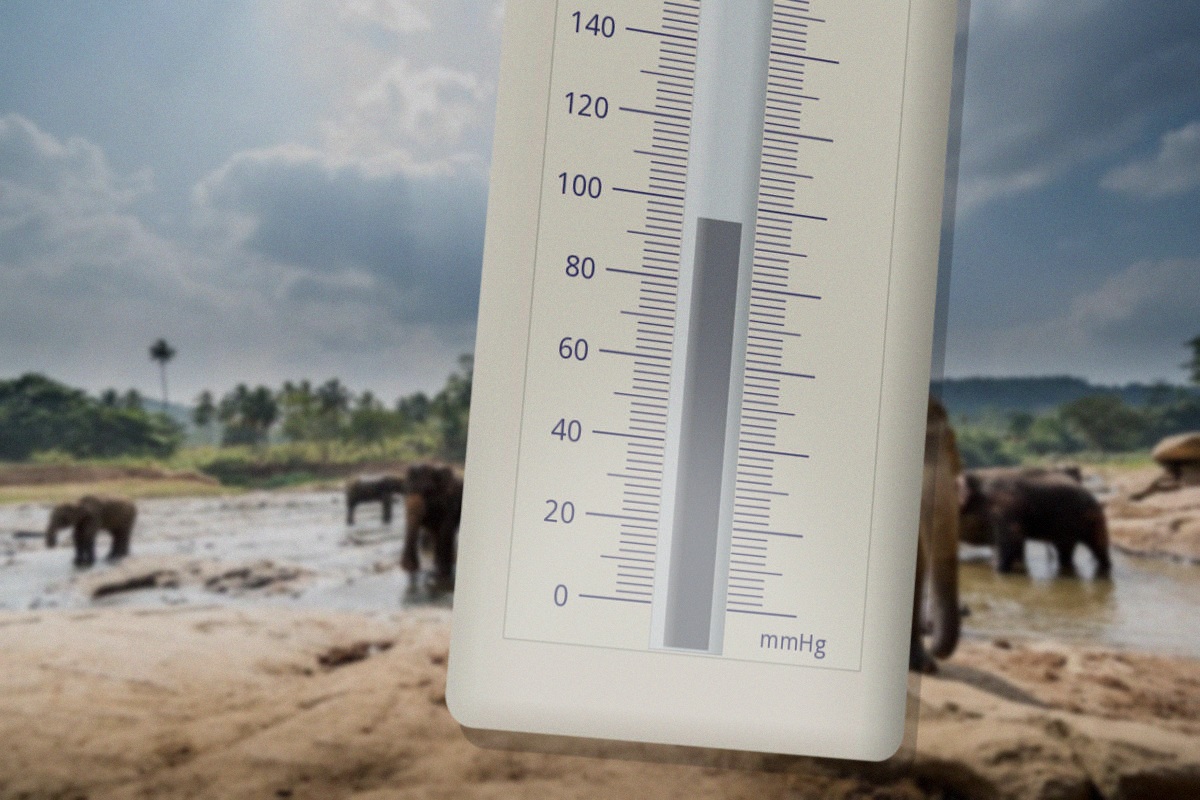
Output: **96** mmHg
